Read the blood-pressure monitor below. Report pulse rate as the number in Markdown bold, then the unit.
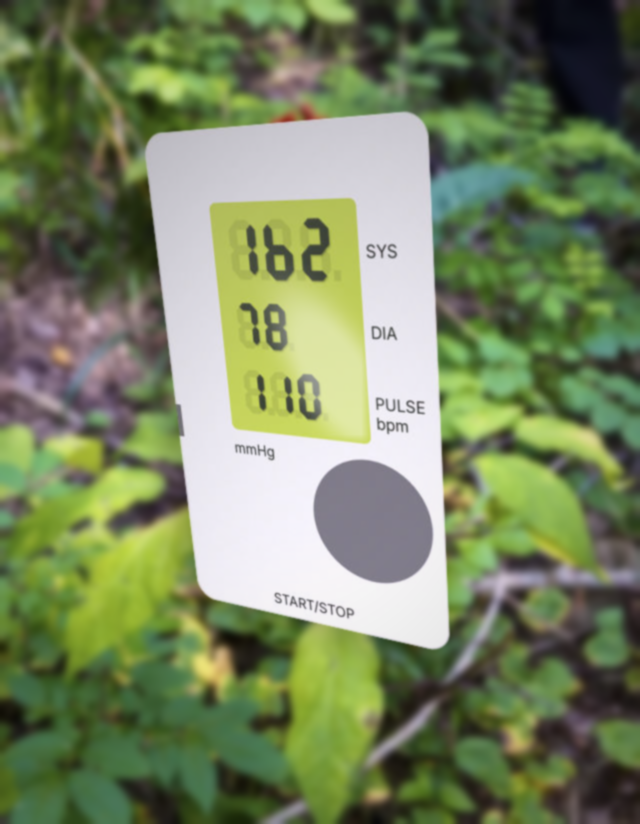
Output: **110** bpm
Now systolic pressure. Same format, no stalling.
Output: **162** mmHg
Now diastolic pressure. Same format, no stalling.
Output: **78** mmHg
